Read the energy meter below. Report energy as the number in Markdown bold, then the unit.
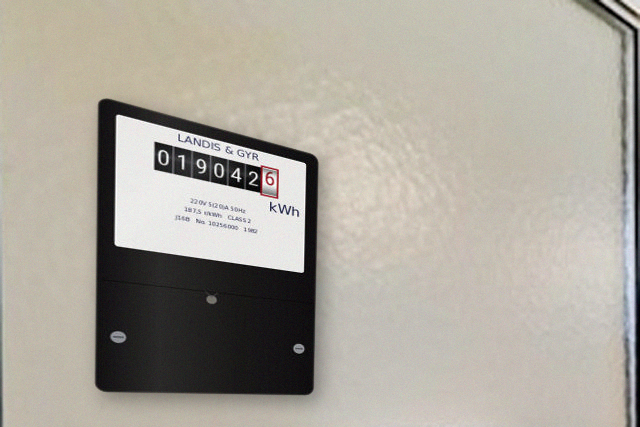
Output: **19042.6** kWh
